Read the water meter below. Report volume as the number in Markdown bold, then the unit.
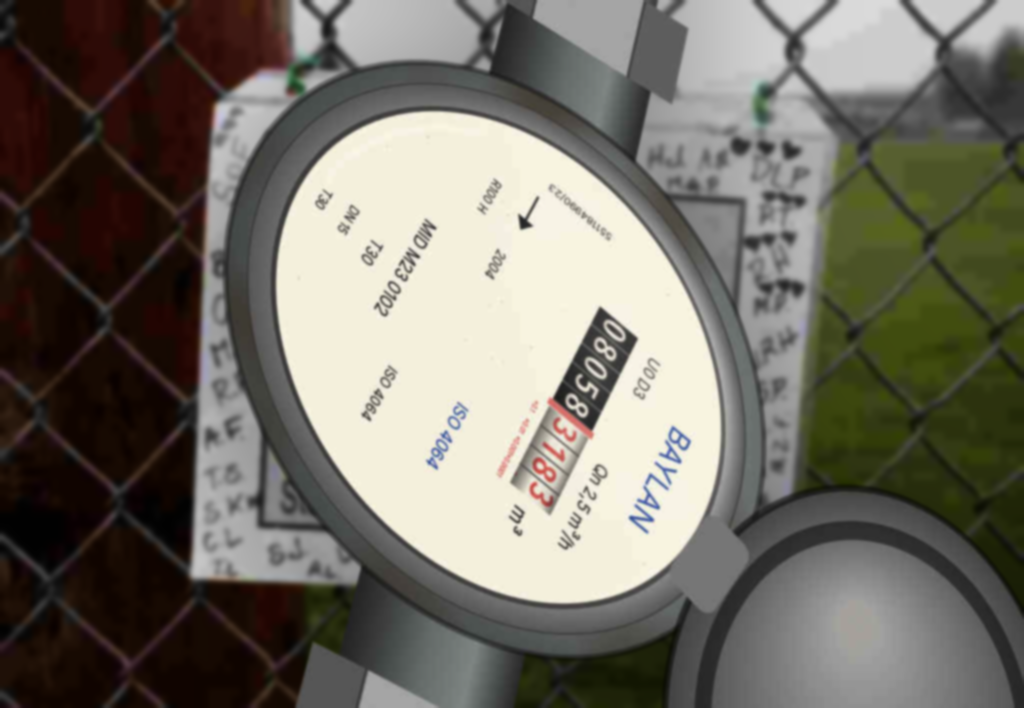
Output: **8058.3183** m³
